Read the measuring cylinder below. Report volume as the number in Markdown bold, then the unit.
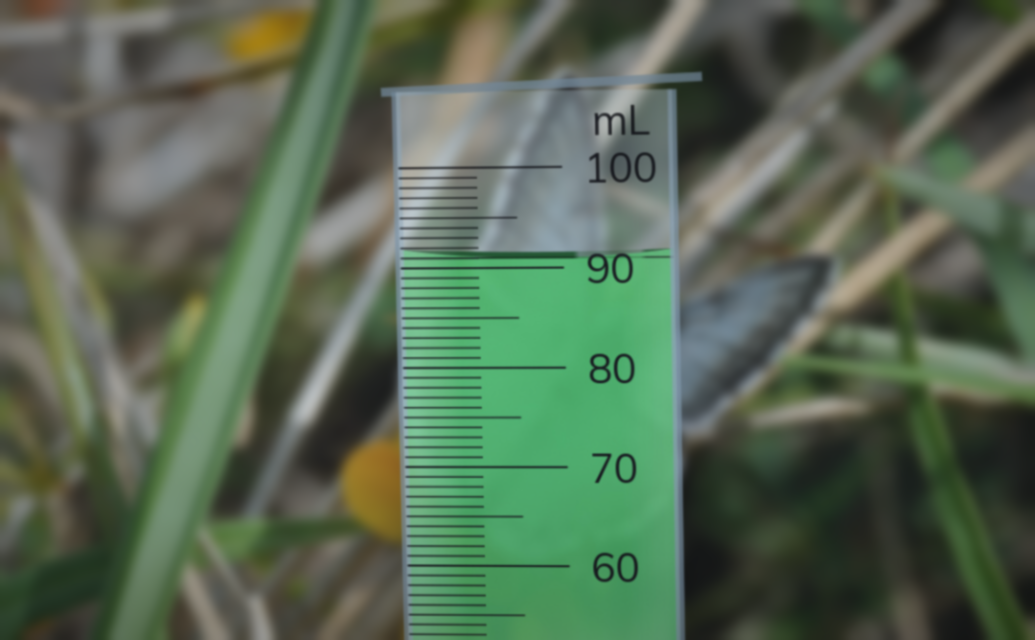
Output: **91** mL
